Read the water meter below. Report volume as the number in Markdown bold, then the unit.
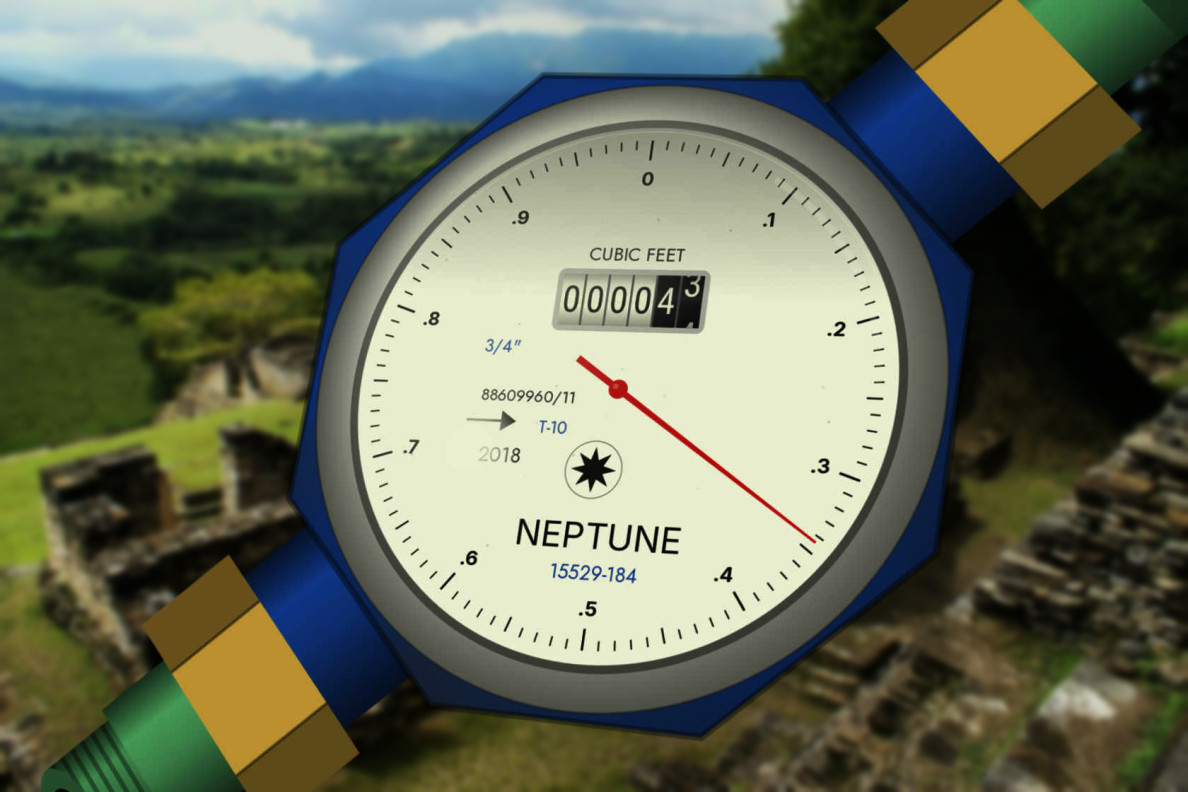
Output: **43.34** ft³
